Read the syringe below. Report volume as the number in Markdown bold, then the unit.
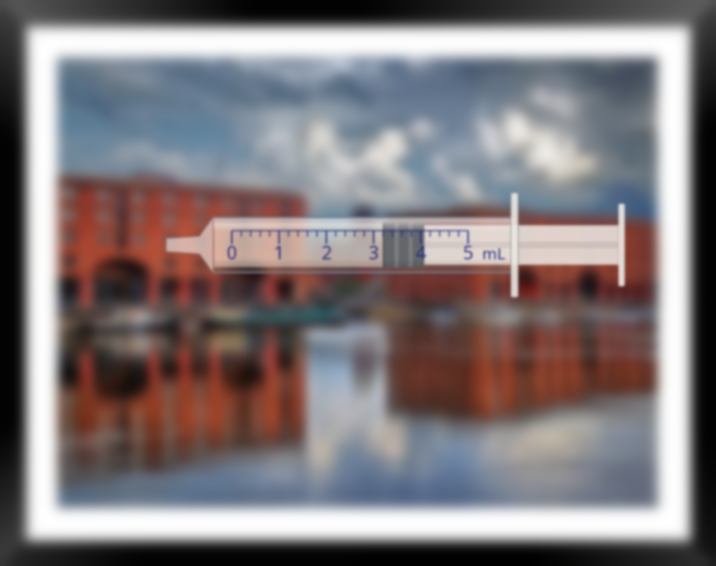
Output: **3.2** mL
